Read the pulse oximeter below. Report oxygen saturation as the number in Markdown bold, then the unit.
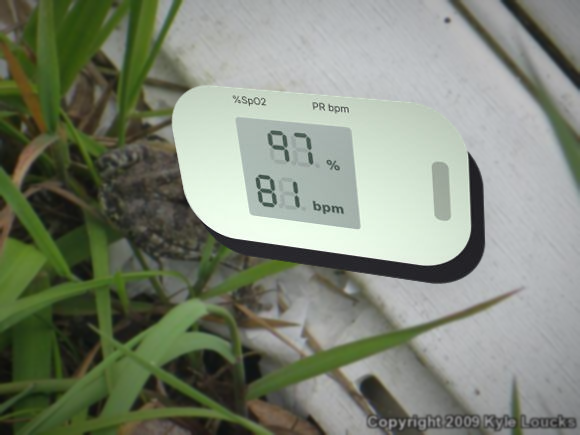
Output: **97** %
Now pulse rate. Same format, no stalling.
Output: **81** bpm
